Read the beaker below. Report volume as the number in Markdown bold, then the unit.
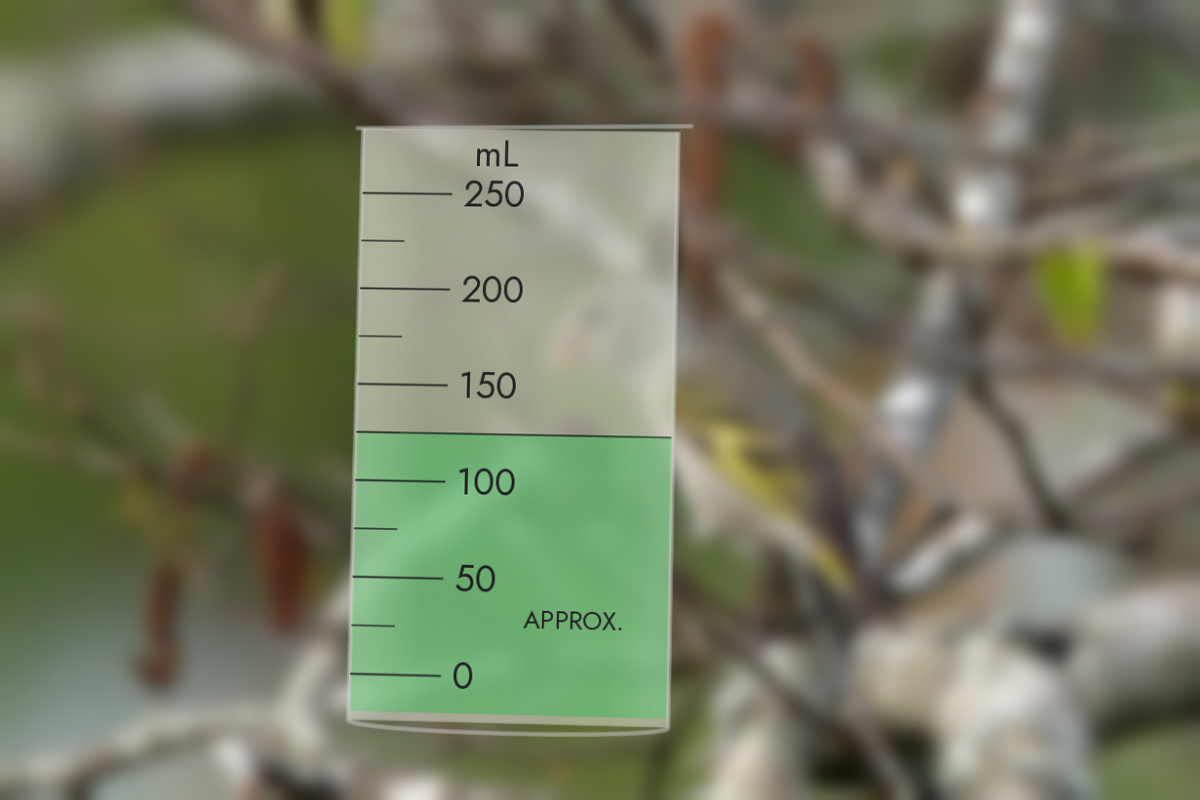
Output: **125** mL
